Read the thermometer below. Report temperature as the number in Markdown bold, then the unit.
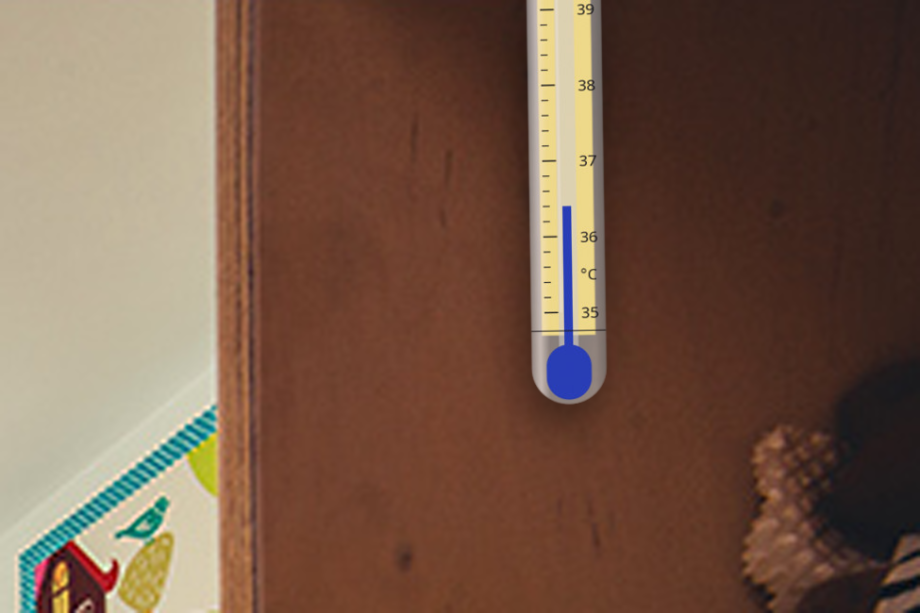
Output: **36.4** °C
